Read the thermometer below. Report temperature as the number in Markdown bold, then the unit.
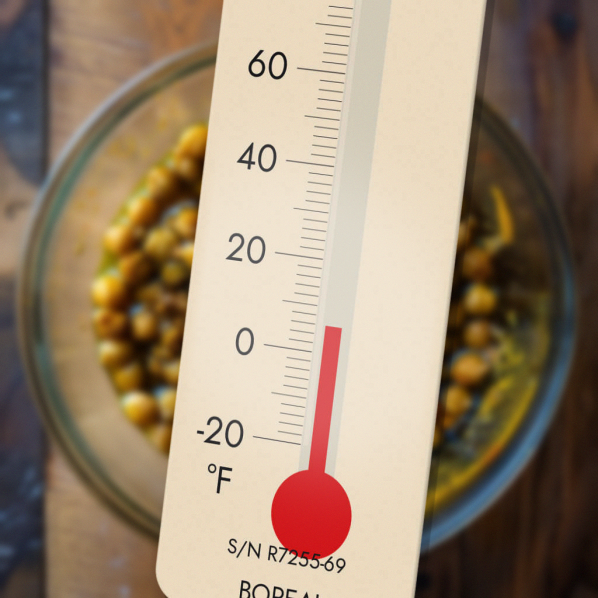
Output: **6** °F
